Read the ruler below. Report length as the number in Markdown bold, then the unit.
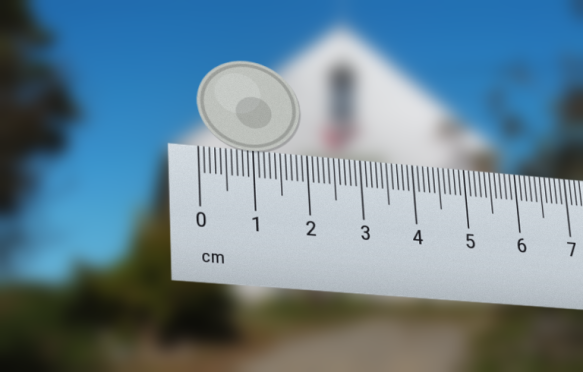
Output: **1.9** cm
